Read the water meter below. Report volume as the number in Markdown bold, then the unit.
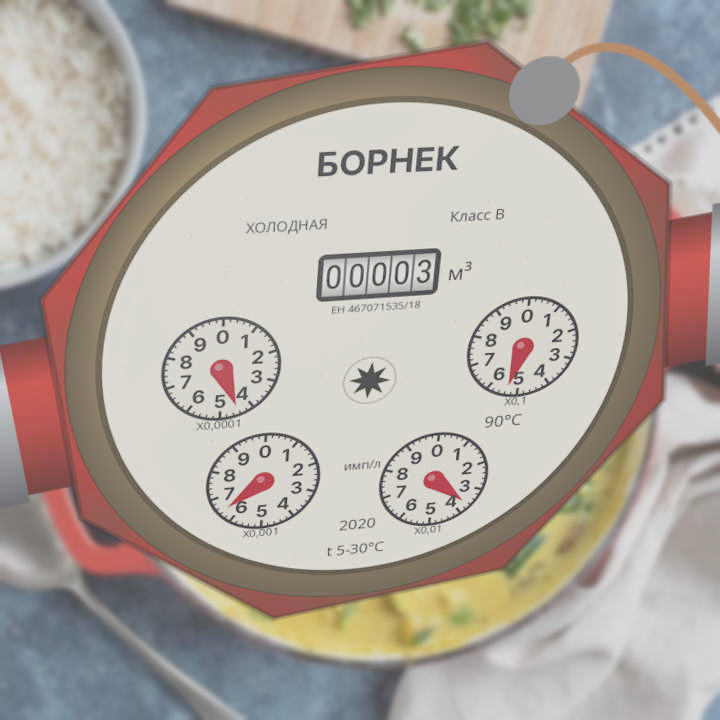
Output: **3.5364** m³
